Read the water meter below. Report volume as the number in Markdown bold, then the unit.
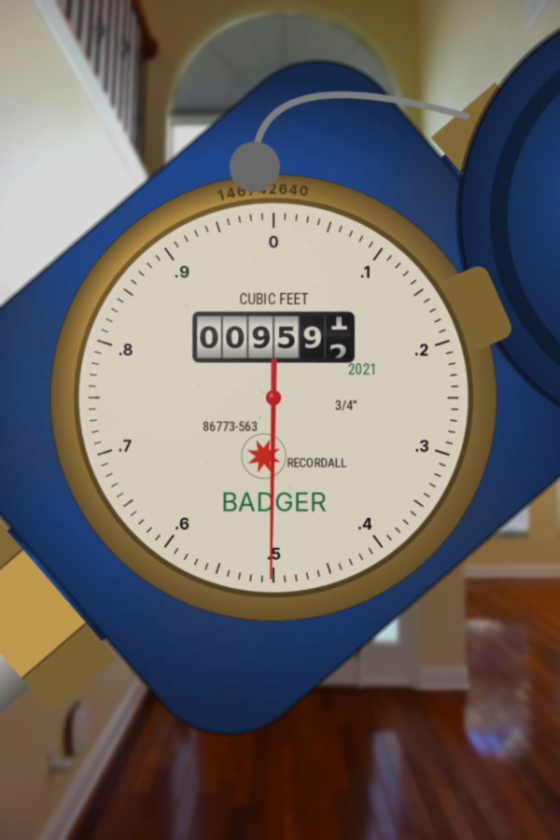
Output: **9591.50** ft³
